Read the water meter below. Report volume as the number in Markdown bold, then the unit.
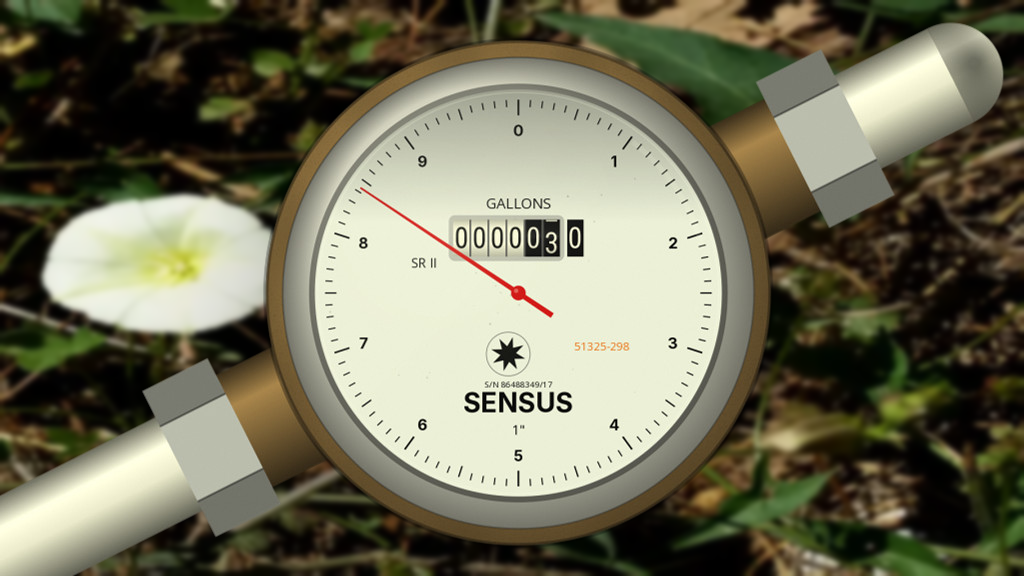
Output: **28.4** gal
